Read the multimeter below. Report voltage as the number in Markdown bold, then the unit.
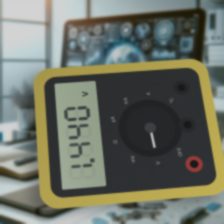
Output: **1.440** V
